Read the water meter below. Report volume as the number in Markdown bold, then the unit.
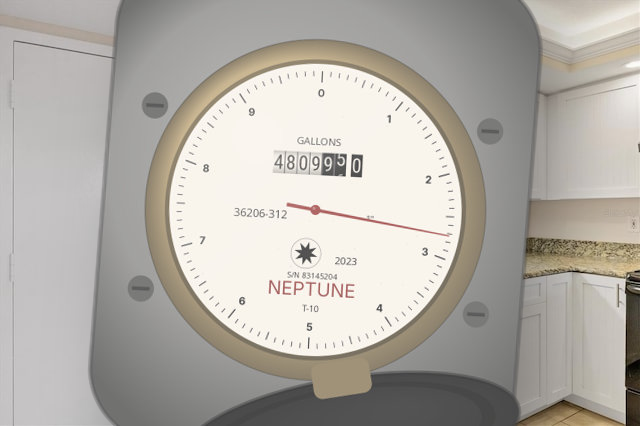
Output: **4809952.7** gal
